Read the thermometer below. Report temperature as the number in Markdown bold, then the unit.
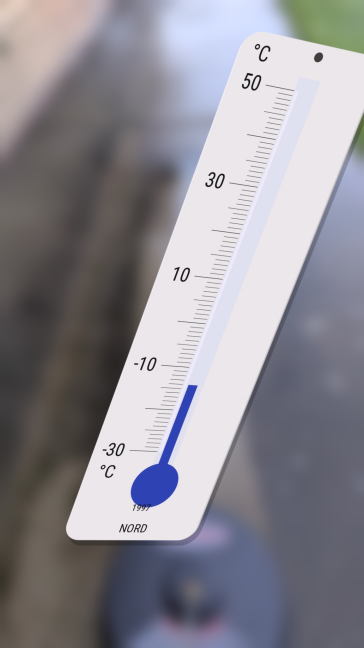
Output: **-14** °C
